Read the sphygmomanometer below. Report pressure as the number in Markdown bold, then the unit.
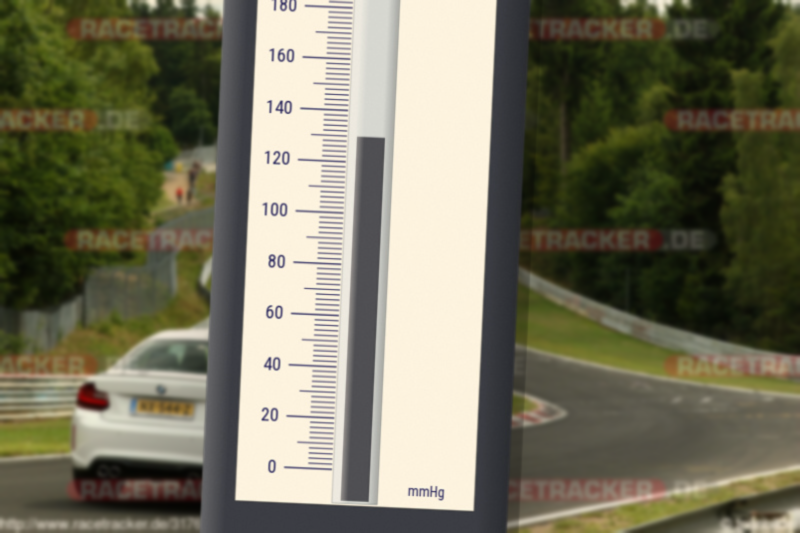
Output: **130** mmHg
